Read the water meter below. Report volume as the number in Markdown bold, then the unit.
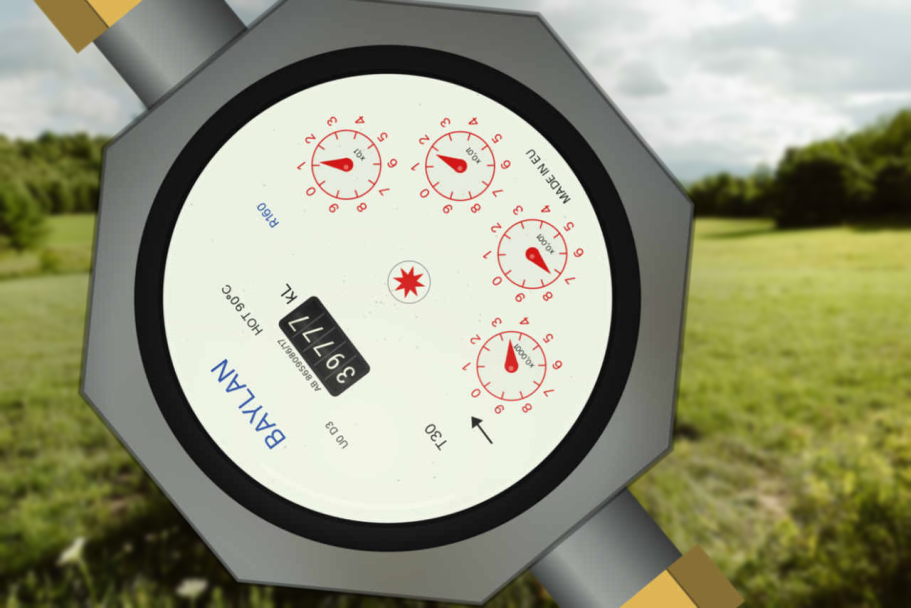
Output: **39777.1173** kL
